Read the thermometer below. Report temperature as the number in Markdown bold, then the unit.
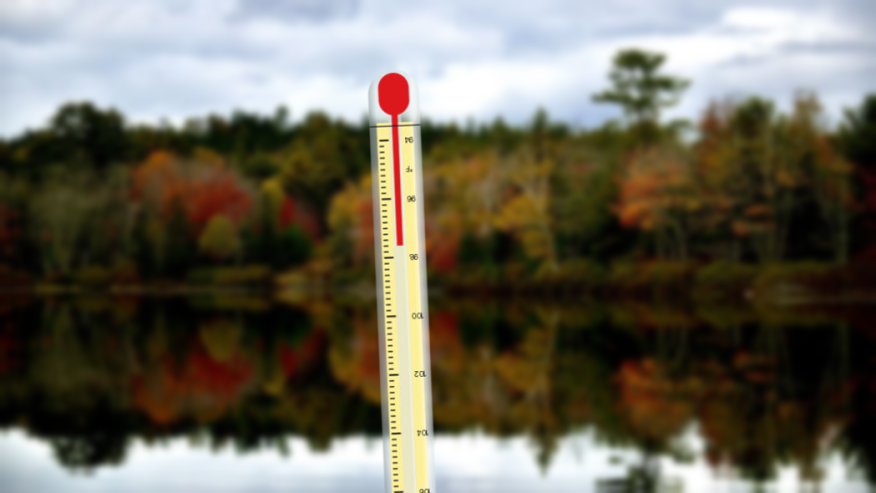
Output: **97.6** °F
